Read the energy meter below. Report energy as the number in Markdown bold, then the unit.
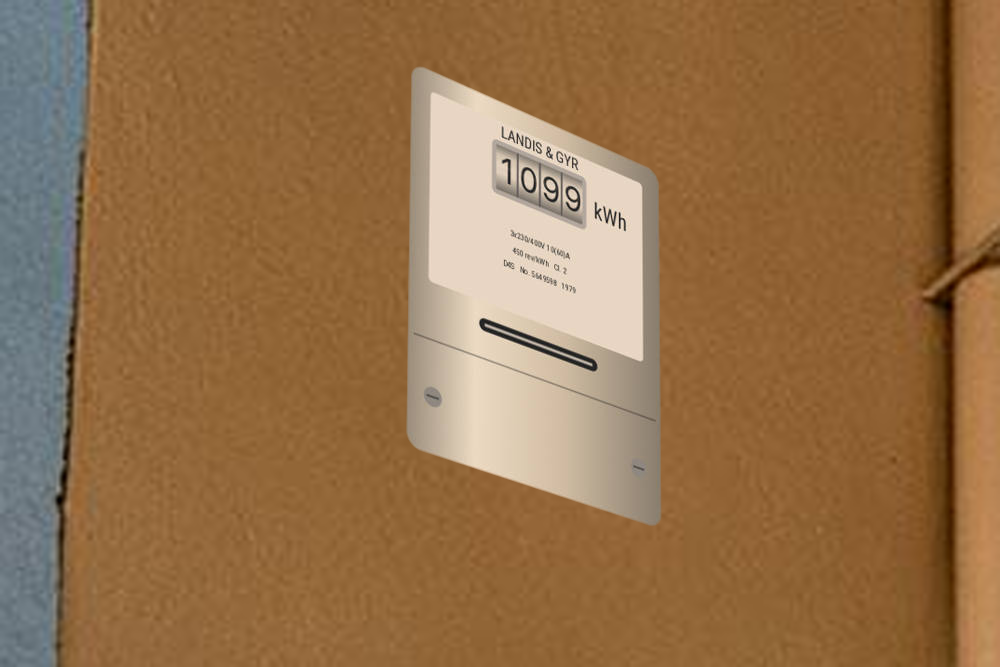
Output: **1099** kWh
